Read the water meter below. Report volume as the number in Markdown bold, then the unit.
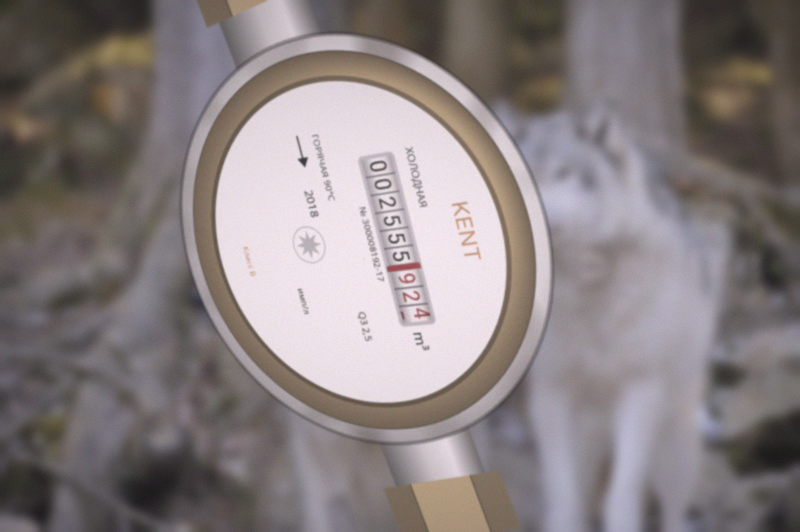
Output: **2555.924** m³
